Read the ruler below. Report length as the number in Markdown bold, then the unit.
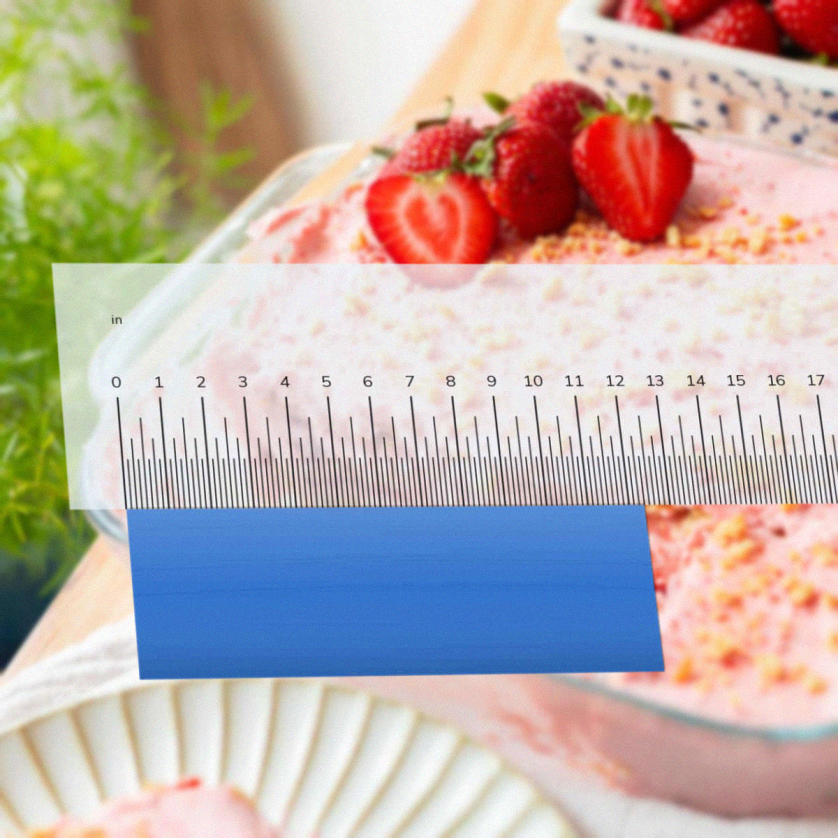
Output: **12.375** in
